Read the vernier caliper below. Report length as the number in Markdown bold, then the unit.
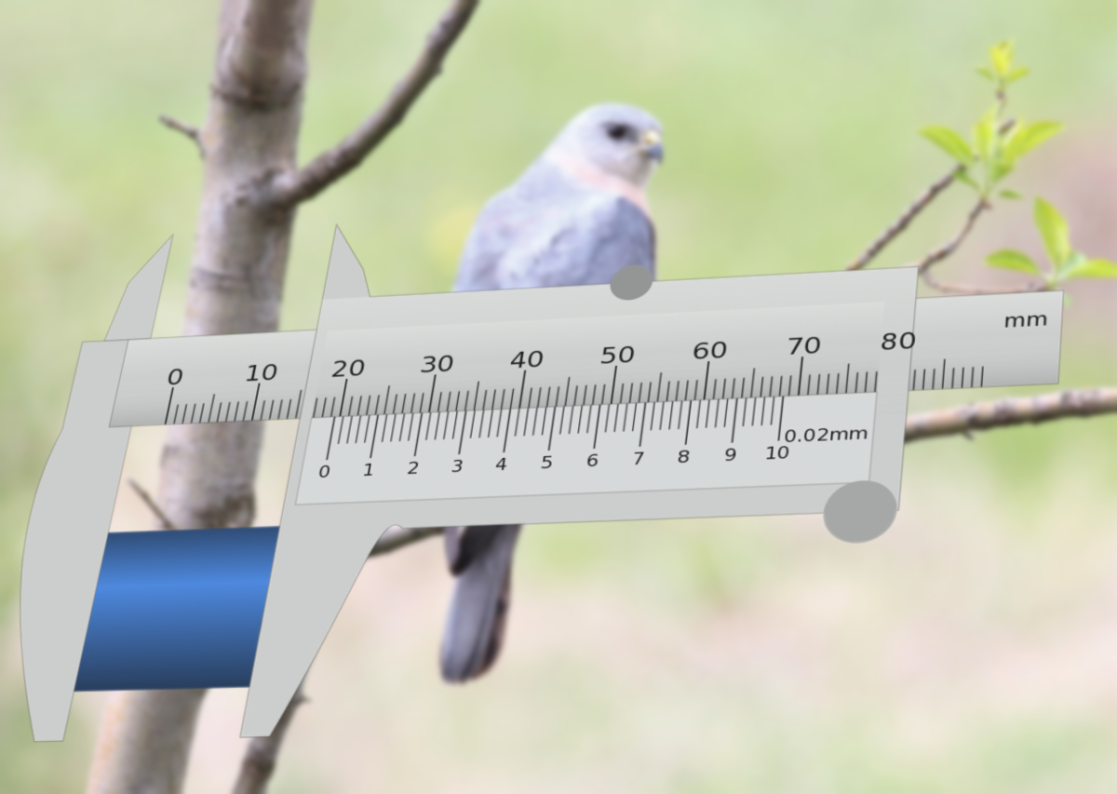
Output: **19.4** mm
